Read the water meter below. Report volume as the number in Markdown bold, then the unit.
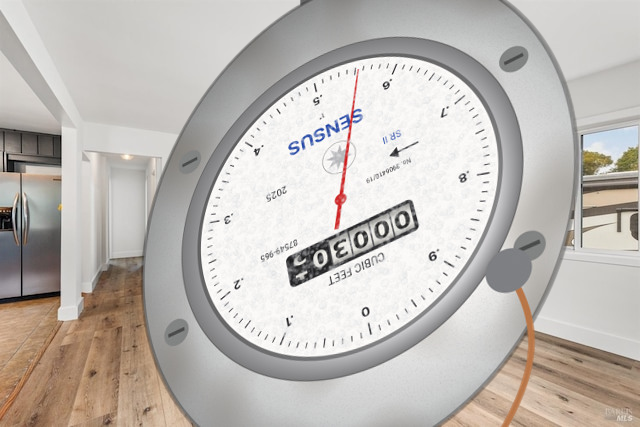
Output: **301.55** ft³
